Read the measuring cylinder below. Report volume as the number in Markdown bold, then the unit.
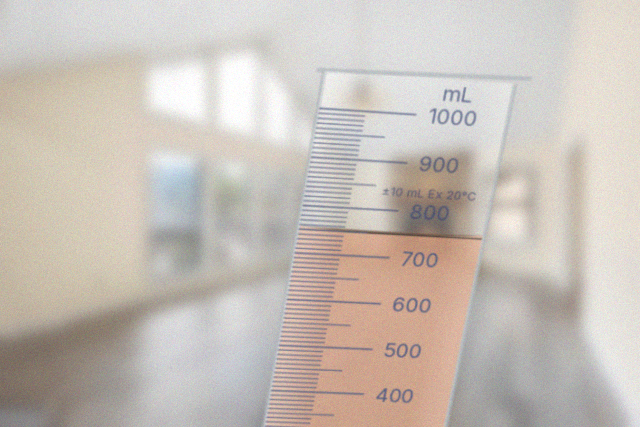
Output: **750** mL
